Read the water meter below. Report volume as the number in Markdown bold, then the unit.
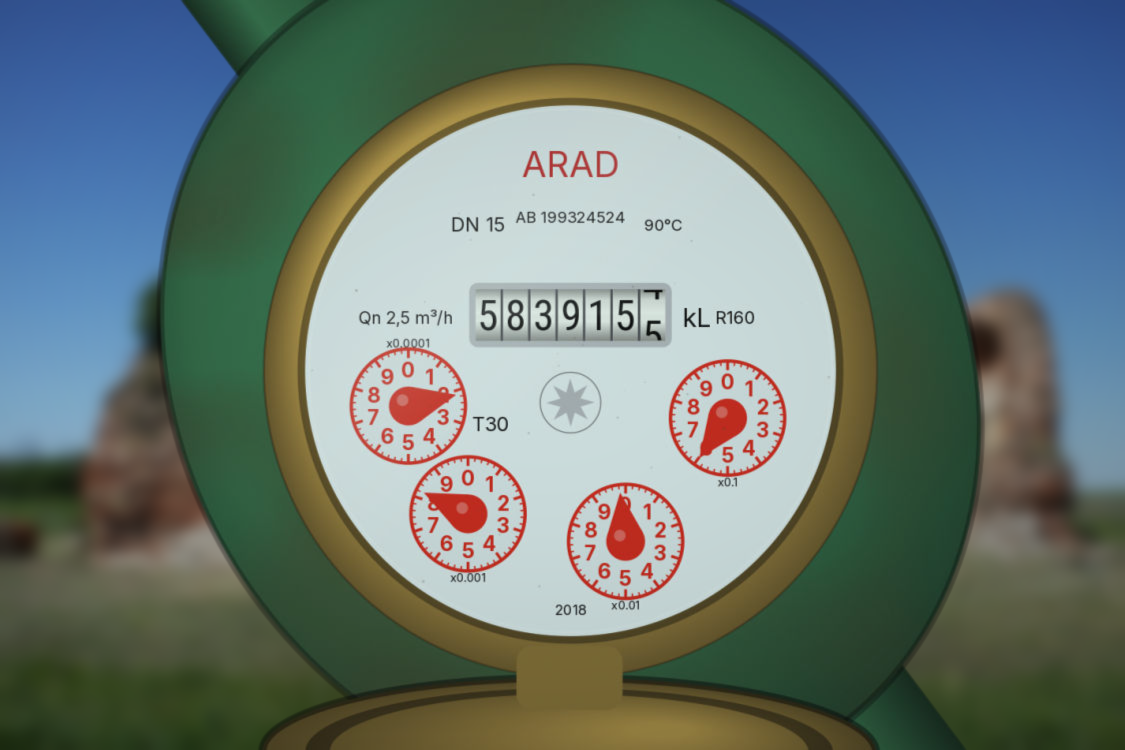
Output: **5839154.5982** kL
